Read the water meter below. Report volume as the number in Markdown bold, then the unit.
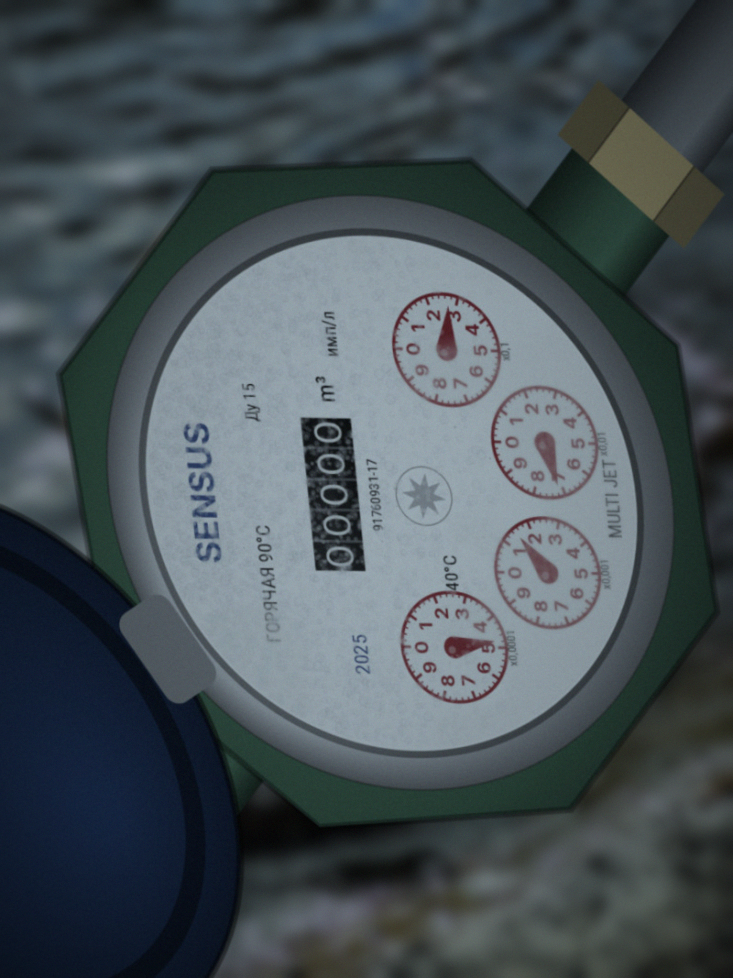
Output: **0.2714** m³
